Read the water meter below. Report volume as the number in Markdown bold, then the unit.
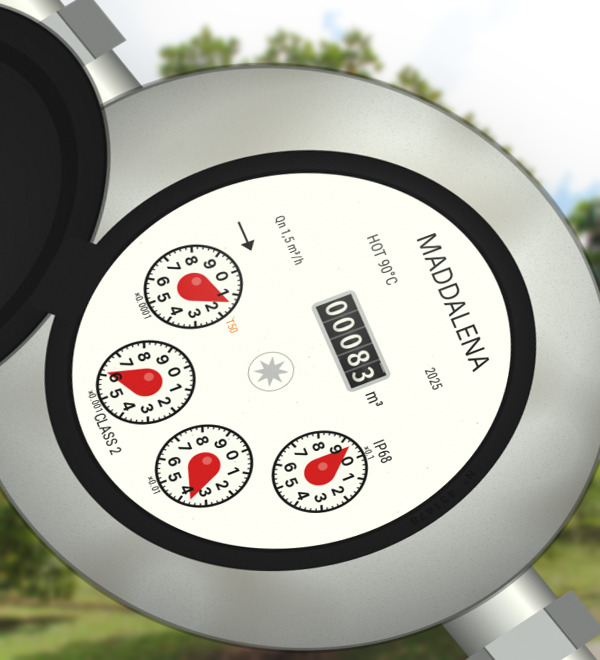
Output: **82.9361** m³
